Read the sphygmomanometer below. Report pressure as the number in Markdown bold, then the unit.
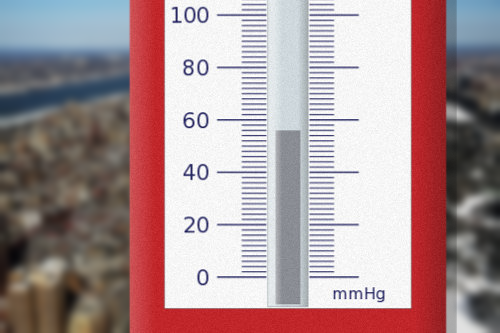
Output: **56** mmHg
